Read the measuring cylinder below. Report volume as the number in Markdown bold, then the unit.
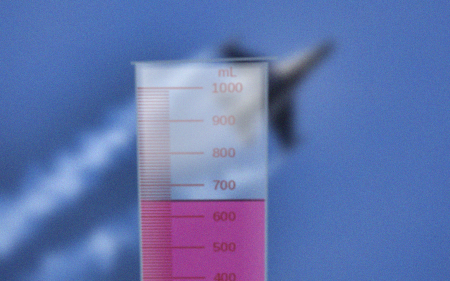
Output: **650** mL
